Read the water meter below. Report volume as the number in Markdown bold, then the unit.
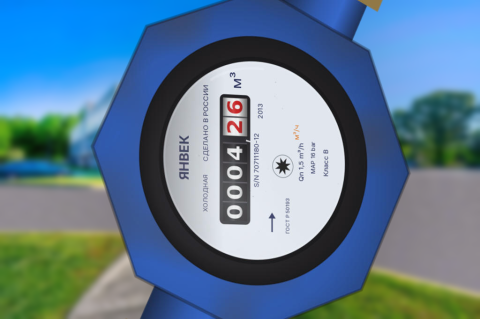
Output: **4.26** m³
